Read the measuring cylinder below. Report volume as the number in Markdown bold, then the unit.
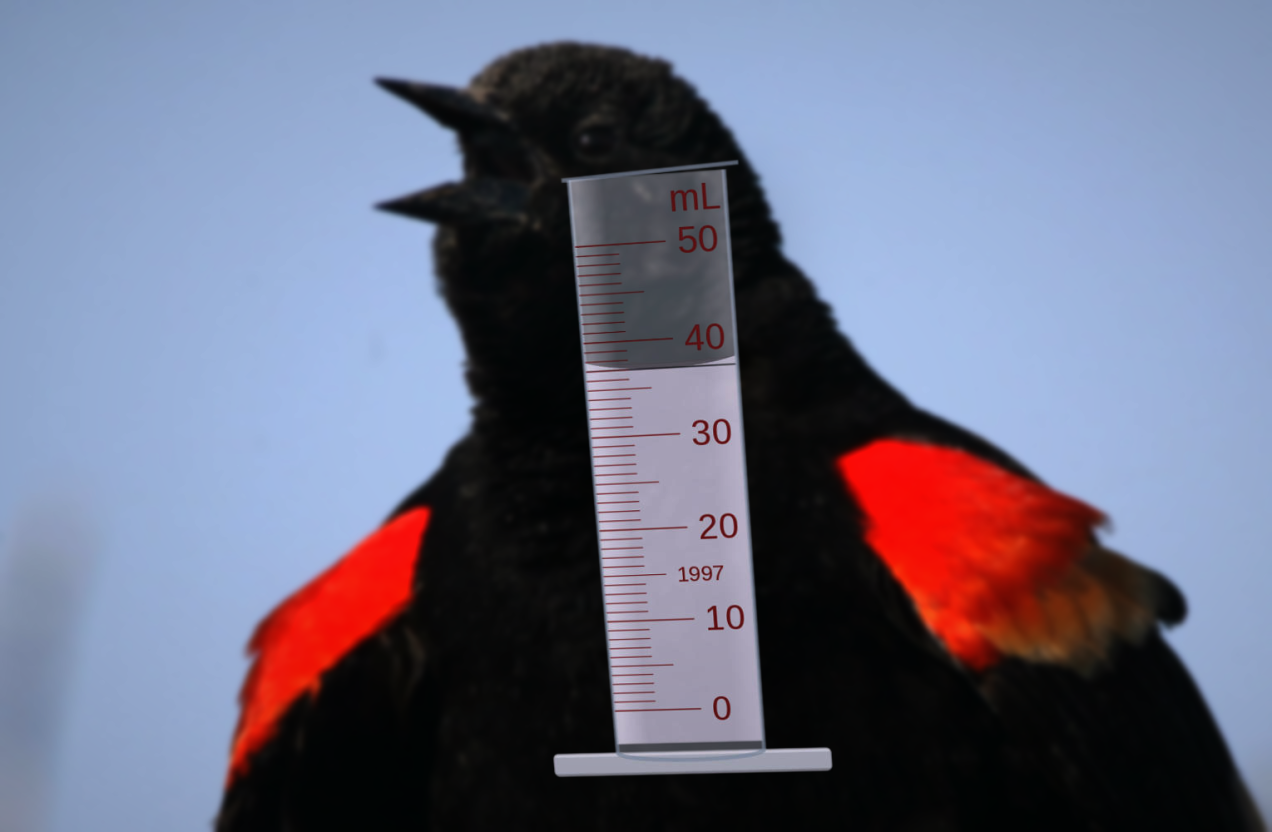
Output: **37** mL
